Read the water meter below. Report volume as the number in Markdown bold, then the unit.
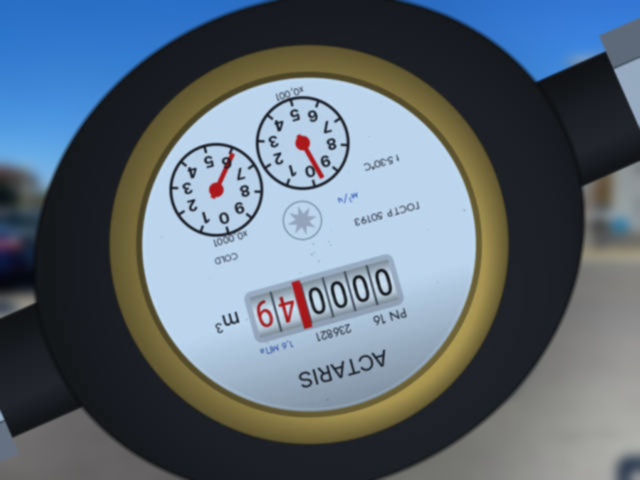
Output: **0.4896** m³
